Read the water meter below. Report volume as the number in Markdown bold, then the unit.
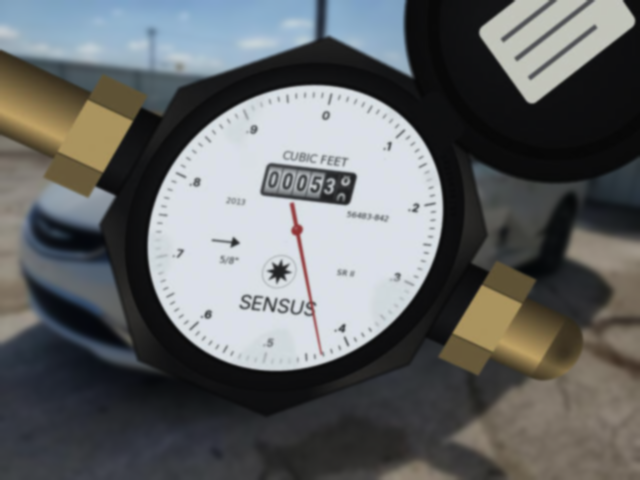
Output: **538.43** ft³
